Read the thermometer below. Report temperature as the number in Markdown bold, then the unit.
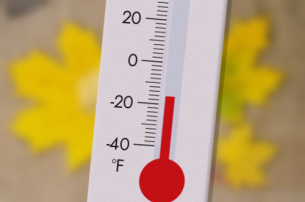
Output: **-16** °F
